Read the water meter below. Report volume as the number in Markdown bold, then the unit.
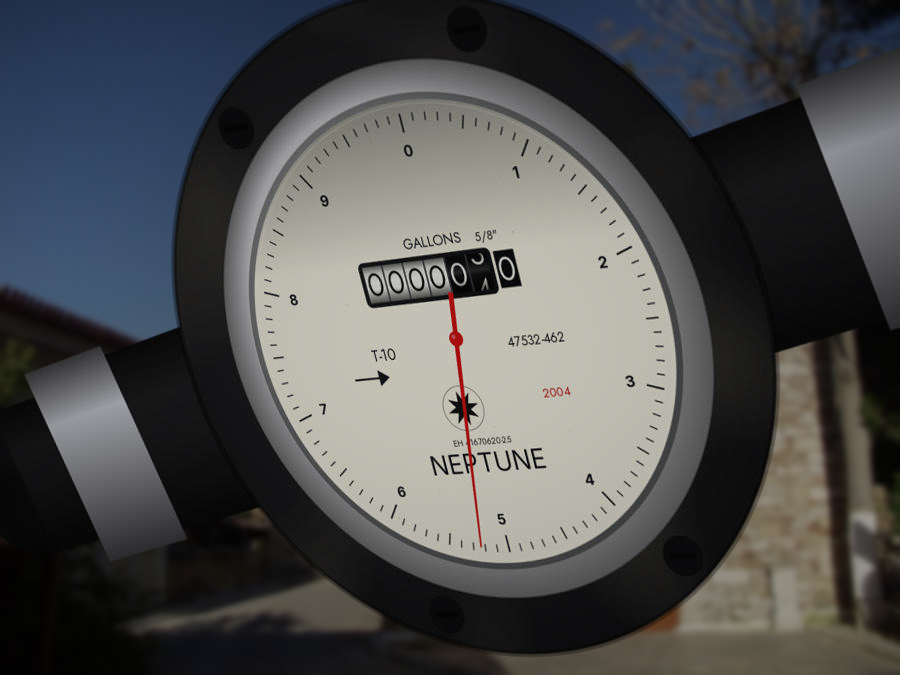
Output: **35.2** gal
